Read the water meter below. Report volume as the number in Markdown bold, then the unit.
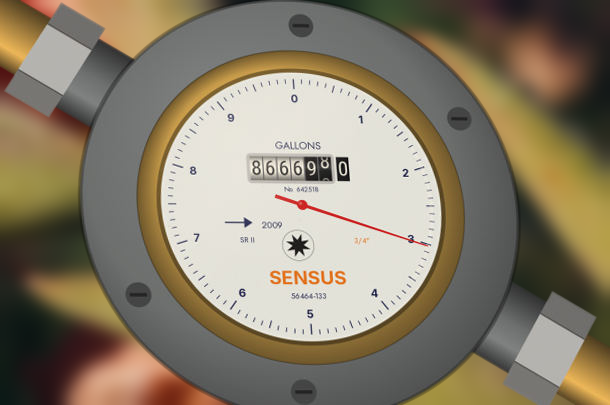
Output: **8666983.0** gal
